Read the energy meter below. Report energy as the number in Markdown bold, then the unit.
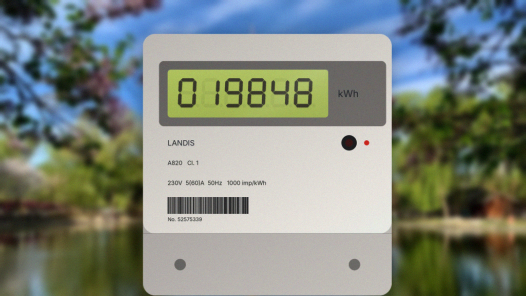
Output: **19848** kWh
